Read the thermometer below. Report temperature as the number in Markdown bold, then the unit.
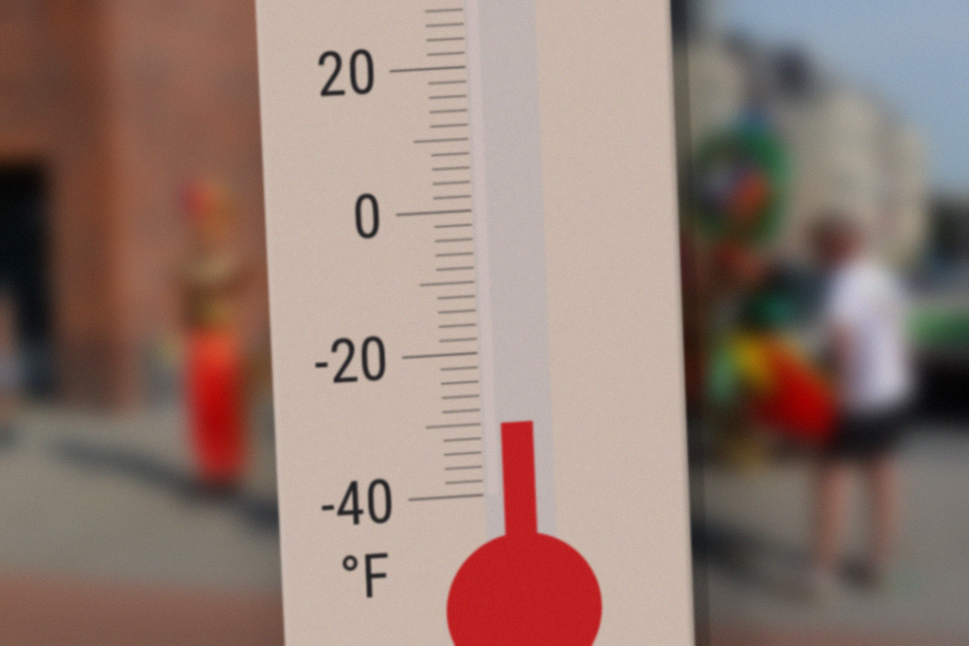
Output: **-30** °F
